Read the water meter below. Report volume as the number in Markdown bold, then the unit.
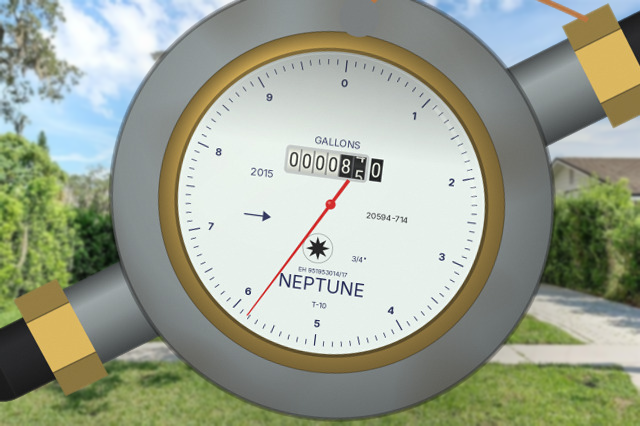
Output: **845.8** gal
